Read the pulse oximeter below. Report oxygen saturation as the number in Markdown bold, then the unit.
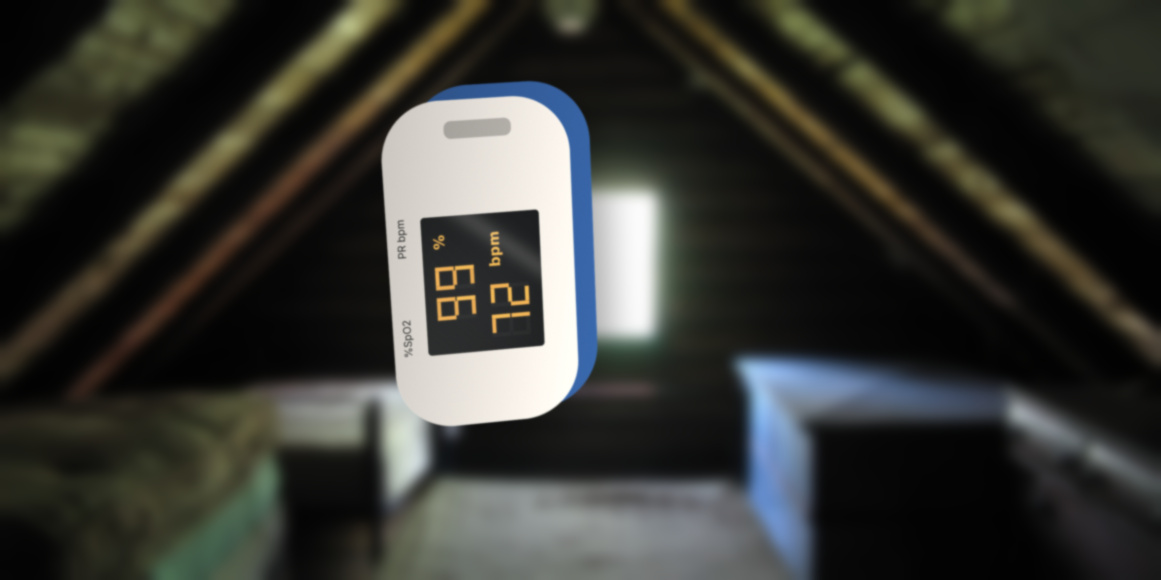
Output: **99** %
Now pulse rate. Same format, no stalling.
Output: **72** bpm
